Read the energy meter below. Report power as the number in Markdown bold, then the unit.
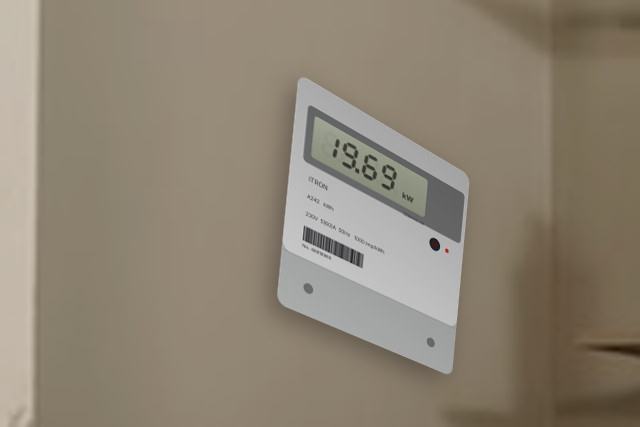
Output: **19.69** kW
